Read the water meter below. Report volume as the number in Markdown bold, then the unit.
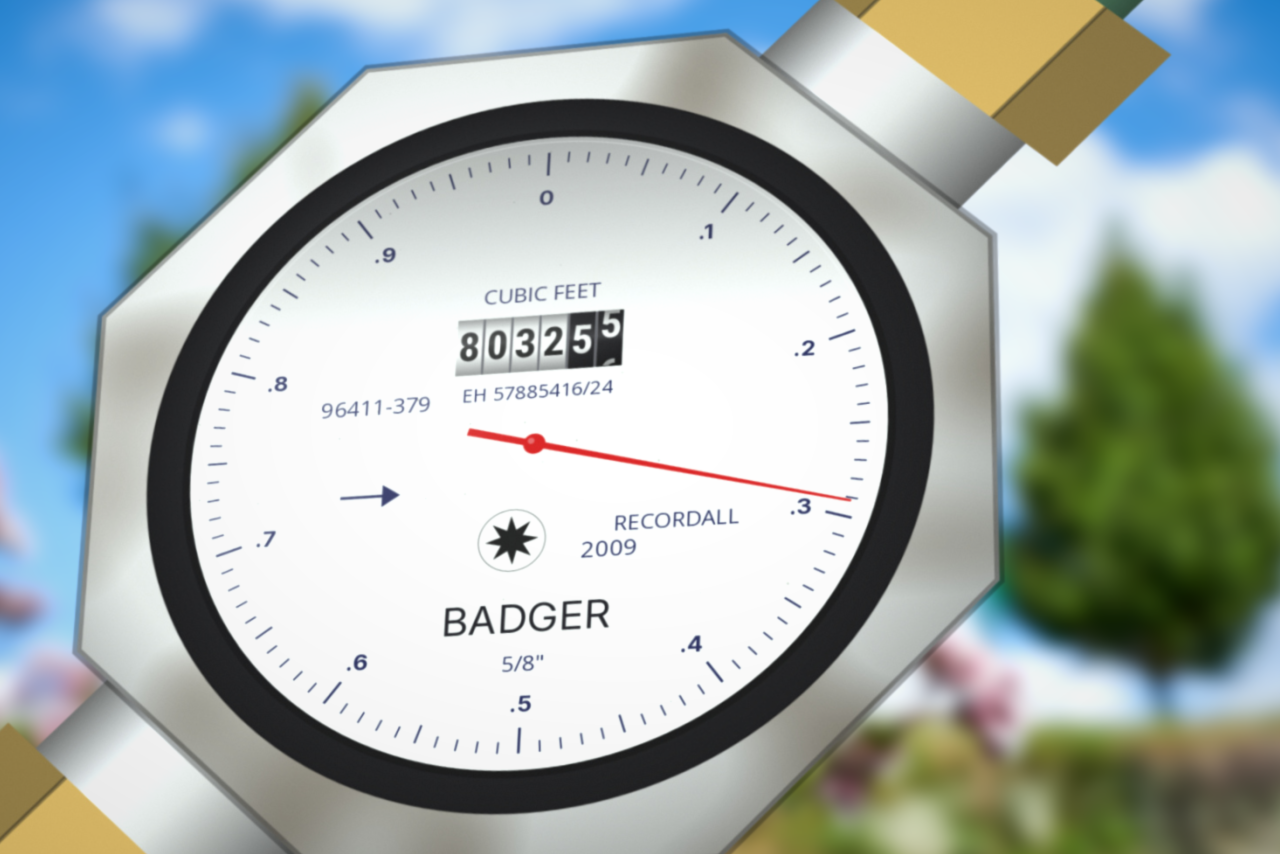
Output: **803255.29** ft³
